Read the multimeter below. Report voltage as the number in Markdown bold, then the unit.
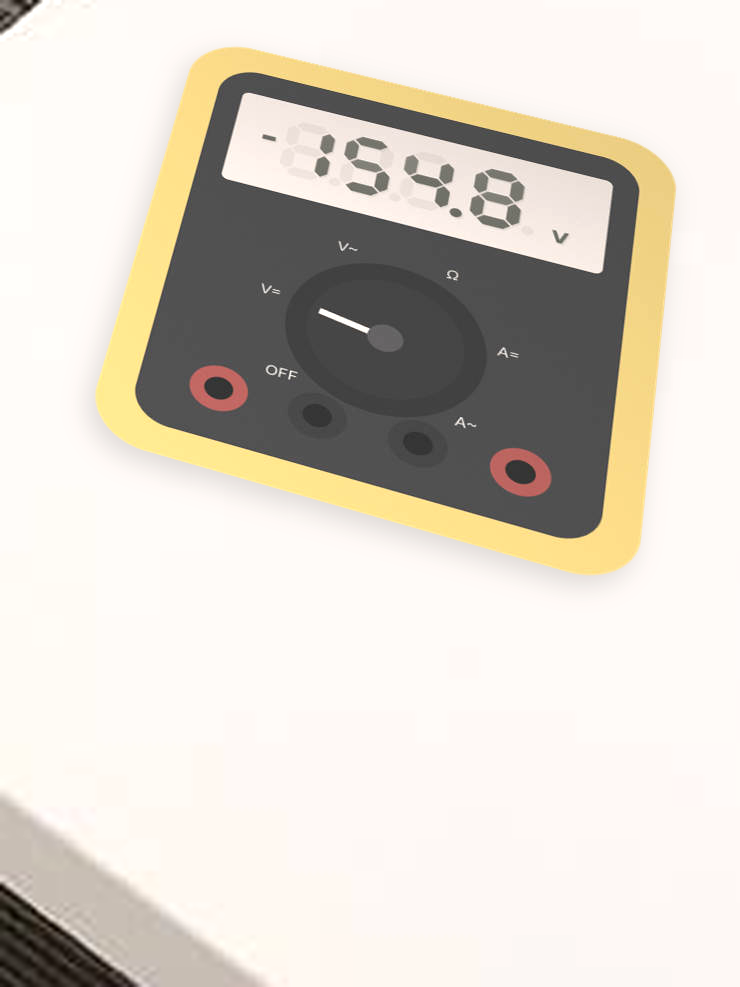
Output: **-154.8** V
